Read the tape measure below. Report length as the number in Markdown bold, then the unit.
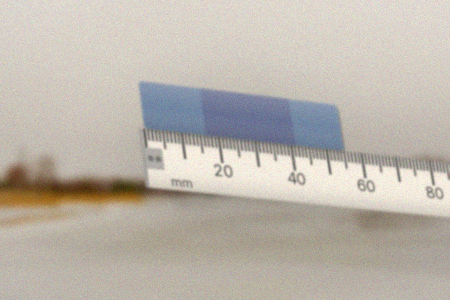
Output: **55** mm
